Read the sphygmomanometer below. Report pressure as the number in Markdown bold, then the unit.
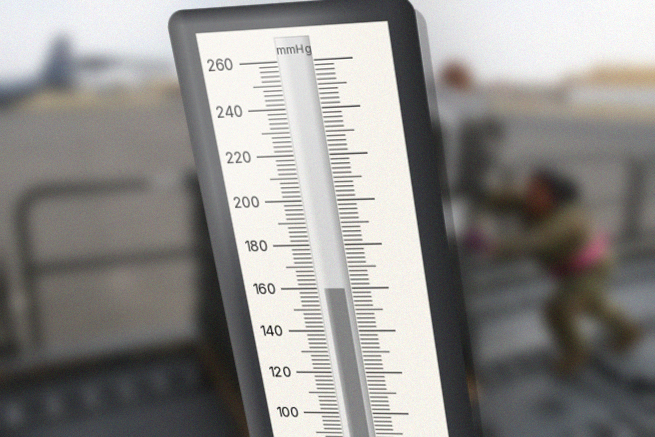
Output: **160** mmHg
